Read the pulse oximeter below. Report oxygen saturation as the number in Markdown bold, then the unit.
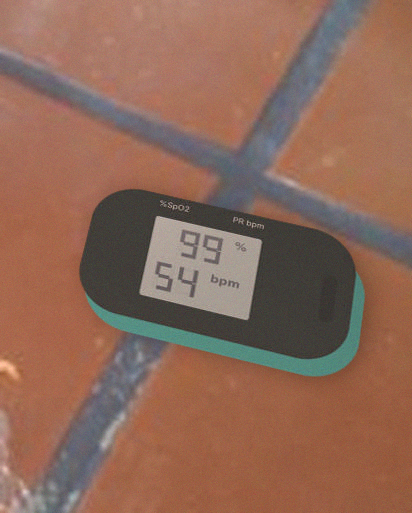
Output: **99** %
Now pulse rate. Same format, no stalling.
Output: **54** bpm
